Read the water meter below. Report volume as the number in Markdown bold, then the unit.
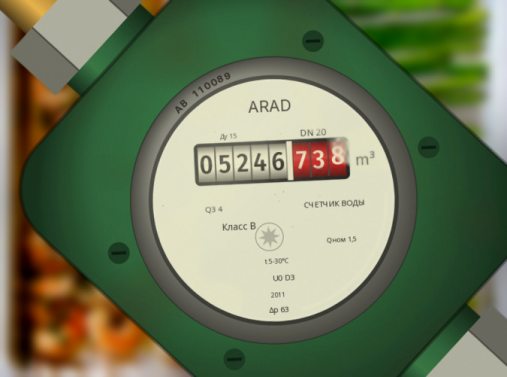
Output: **5246.738** m³
